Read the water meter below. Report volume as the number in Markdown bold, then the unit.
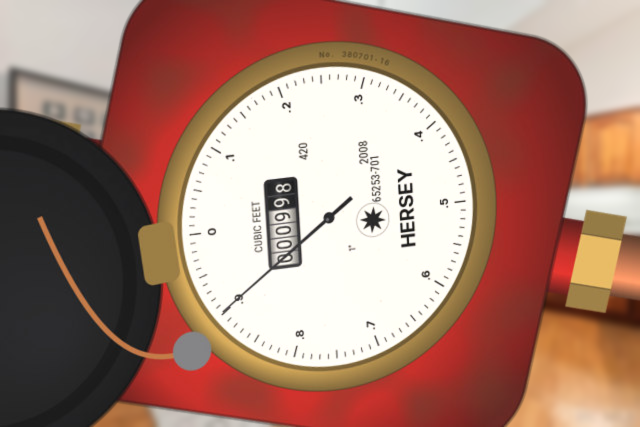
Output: **997.90** ft³
